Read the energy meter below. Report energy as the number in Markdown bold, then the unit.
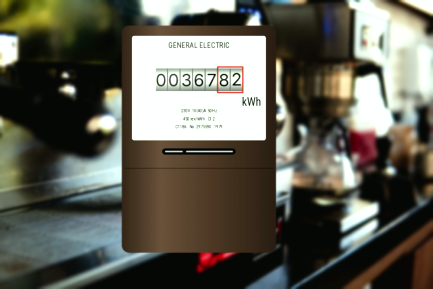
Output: **367.82** kWh
